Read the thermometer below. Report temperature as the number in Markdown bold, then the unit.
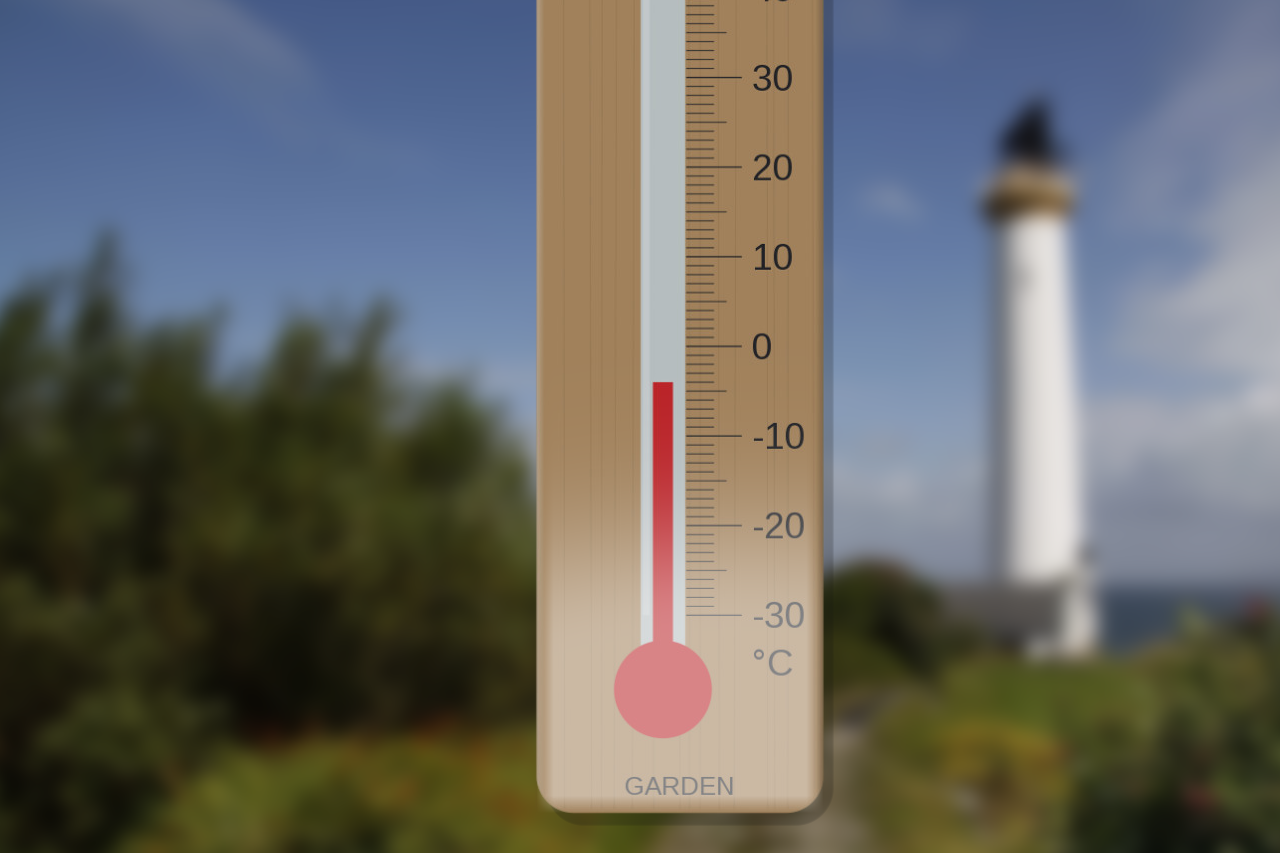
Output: **-4** °C
